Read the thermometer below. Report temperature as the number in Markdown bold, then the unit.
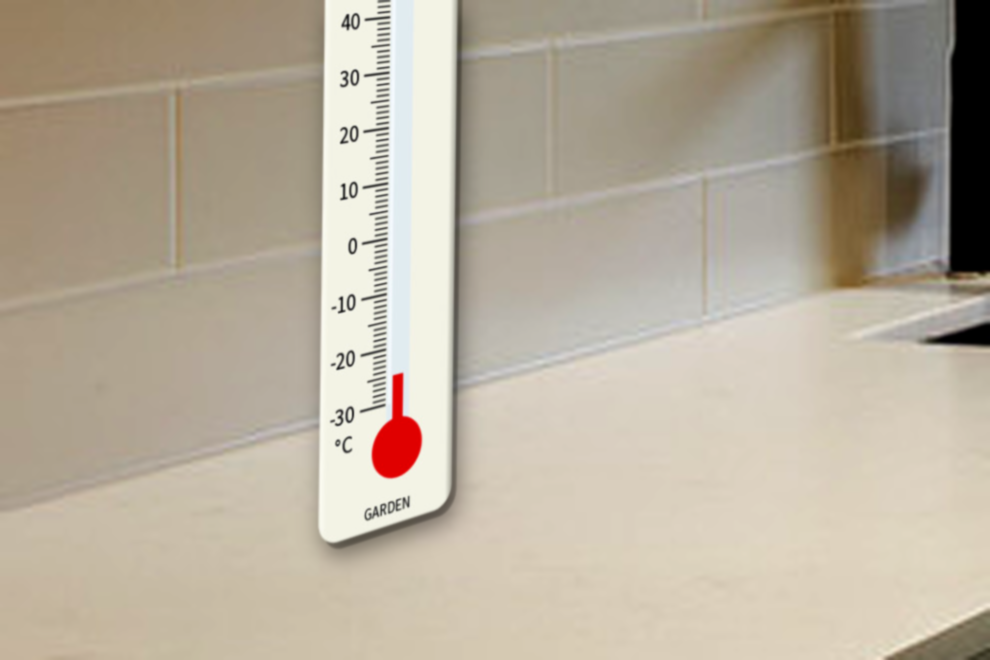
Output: **-25** °C
